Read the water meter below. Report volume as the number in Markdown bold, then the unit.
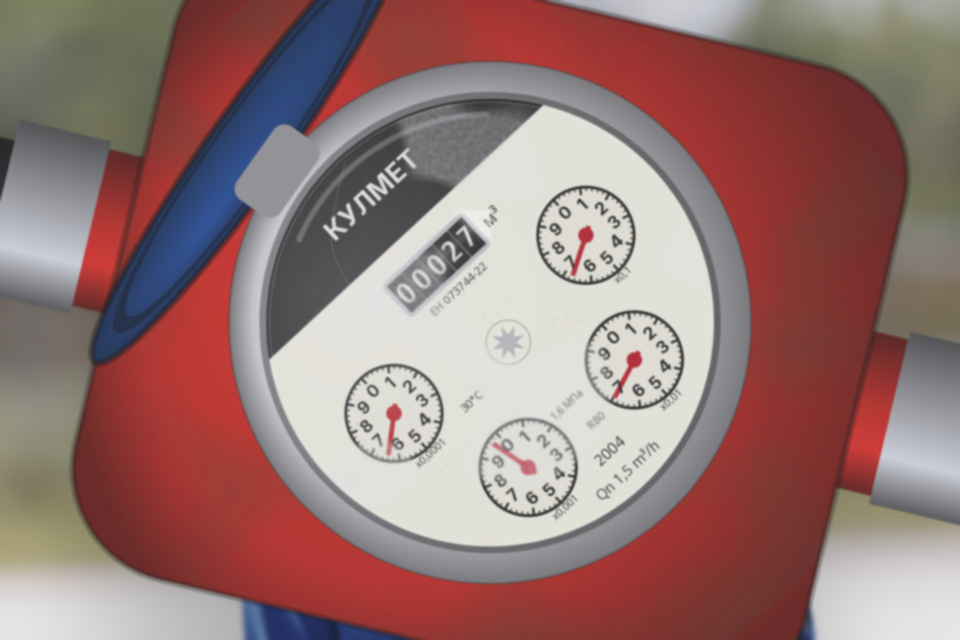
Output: **27.6696** m³
